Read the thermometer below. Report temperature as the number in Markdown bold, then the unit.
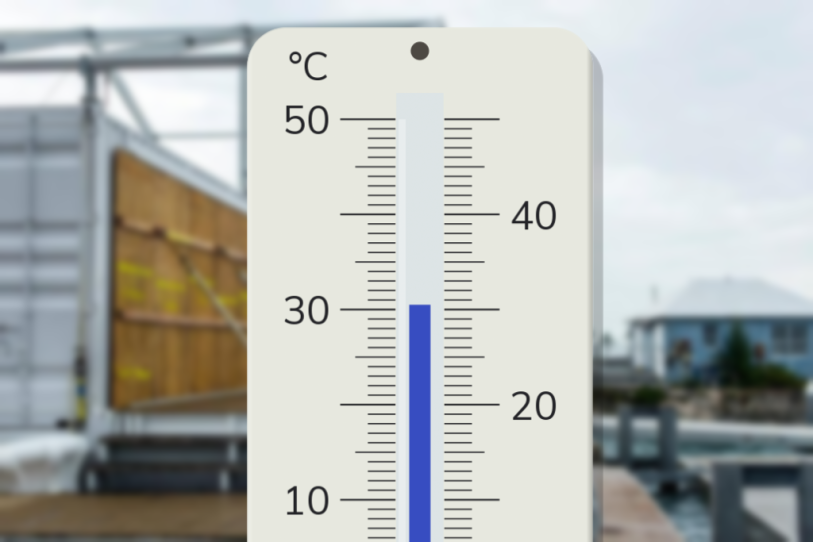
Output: **30.5** °C
